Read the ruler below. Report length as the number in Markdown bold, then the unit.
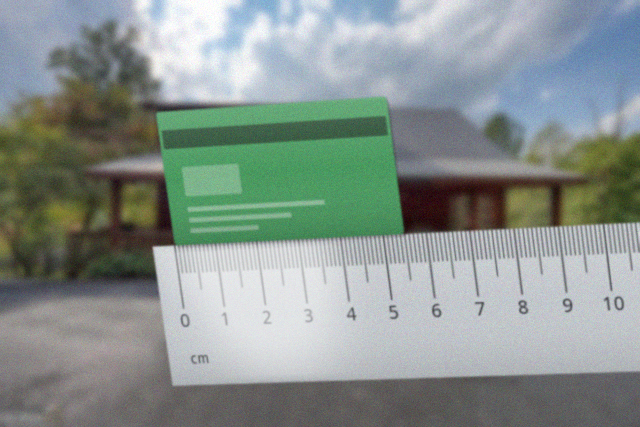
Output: **5.5** cm
